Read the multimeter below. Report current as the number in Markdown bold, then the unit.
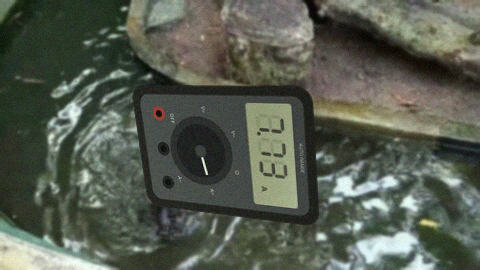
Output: **7.73** A
